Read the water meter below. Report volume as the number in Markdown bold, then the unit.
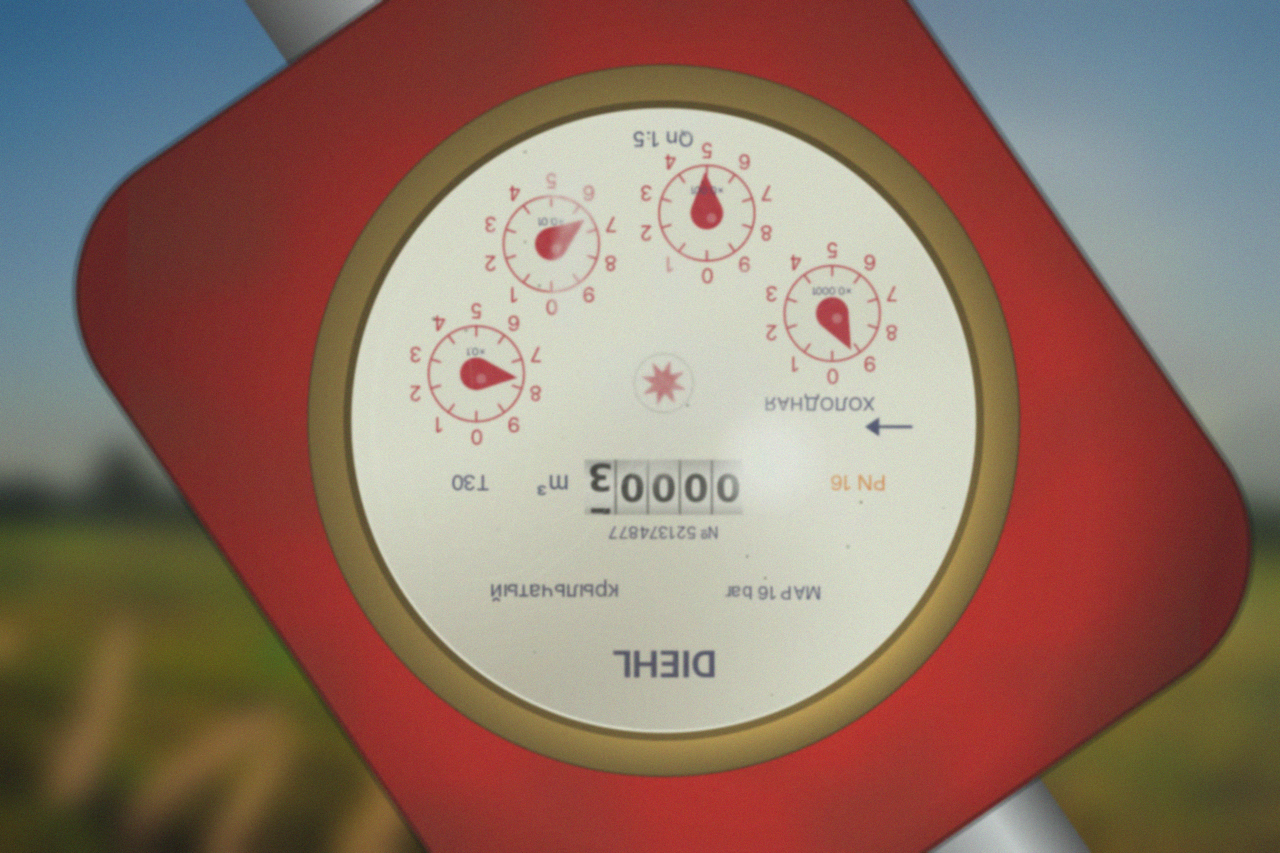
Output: **2.7649** m³
